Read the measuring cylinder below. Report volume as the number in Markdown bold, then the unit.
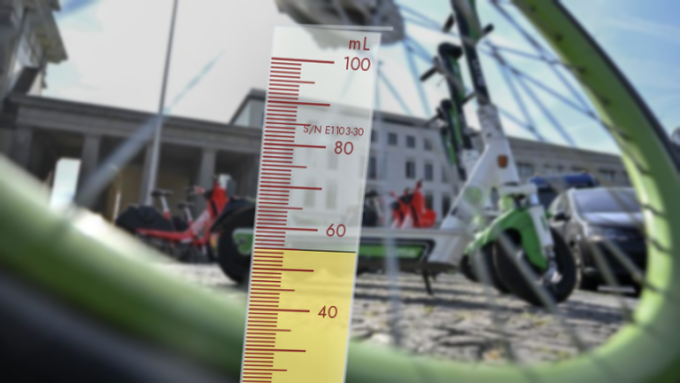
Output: **55** mL
